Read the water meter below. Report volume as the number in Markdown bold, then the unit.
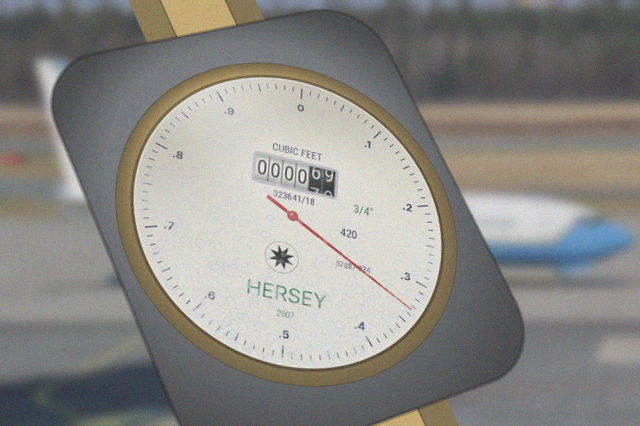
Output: **69.33** ft³
